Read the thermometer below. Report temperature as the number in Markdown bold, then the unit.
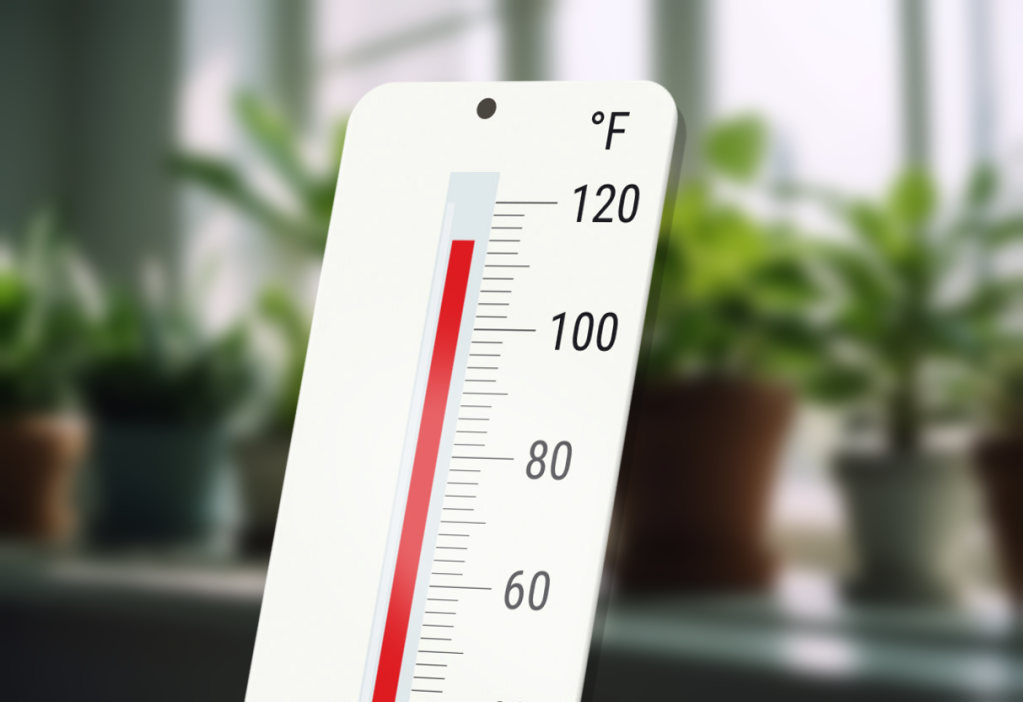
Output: **114** °F
